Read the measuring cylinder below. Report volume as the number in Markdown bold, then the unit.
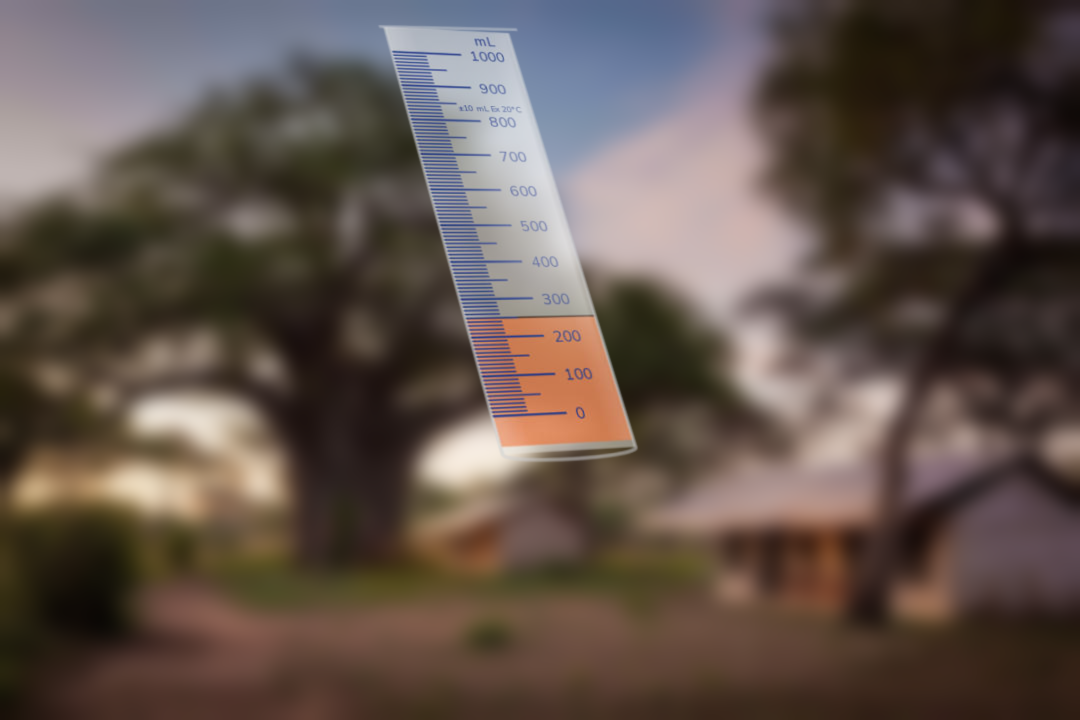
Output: **250** mL
